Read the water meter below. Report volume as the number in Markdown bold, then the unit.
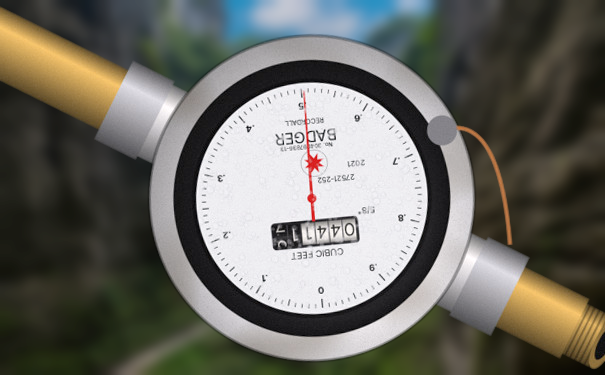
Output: **44116.50** ft³
